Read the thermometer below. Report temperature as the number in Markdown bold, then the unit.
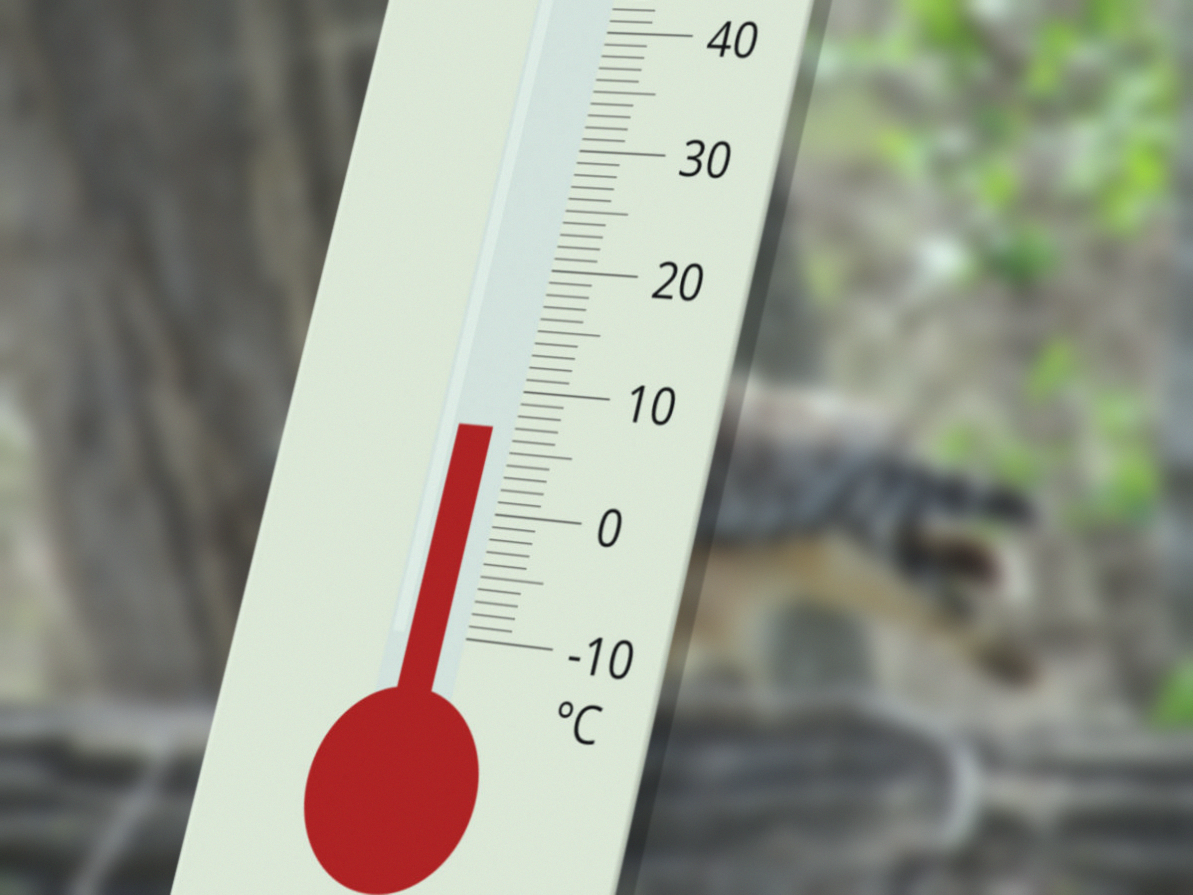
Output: **7** °C
